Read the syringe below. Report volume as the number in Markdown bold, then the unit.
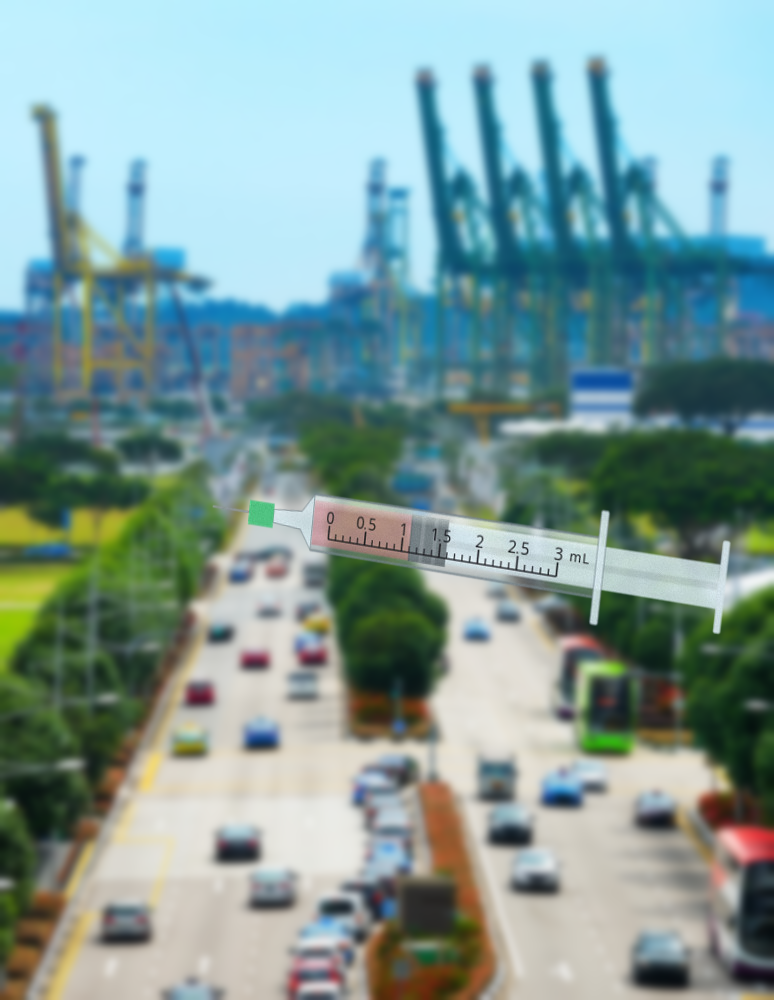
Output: **1.1** mL
